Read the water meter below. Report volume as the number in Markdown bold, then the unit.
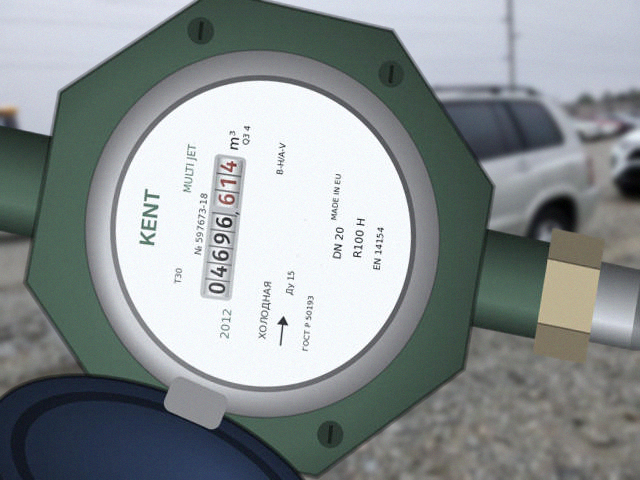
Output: **4696.614** m³
